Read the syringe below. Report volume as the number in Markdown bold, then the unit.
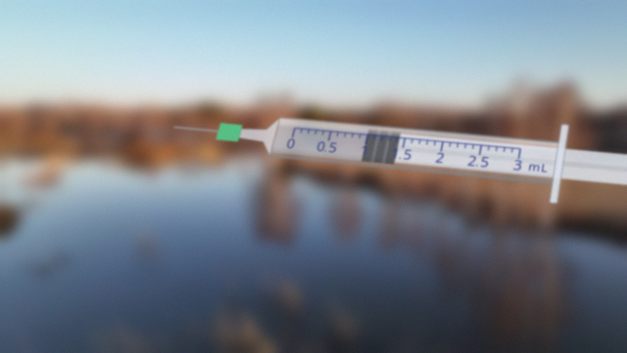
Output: **1** mL
